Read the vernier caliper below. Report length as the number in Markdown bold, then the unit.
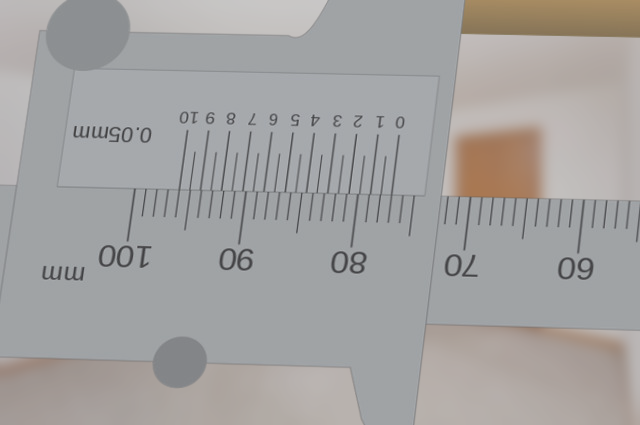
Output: **77.0** mm
